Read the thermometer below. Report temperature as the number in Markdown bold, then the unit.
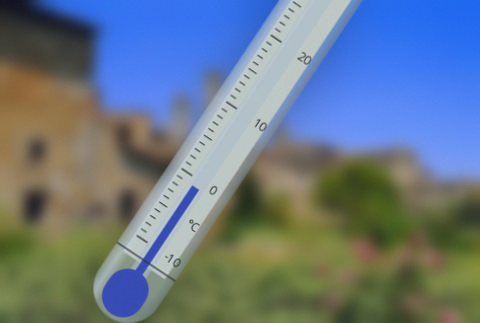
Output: **-1** °C
